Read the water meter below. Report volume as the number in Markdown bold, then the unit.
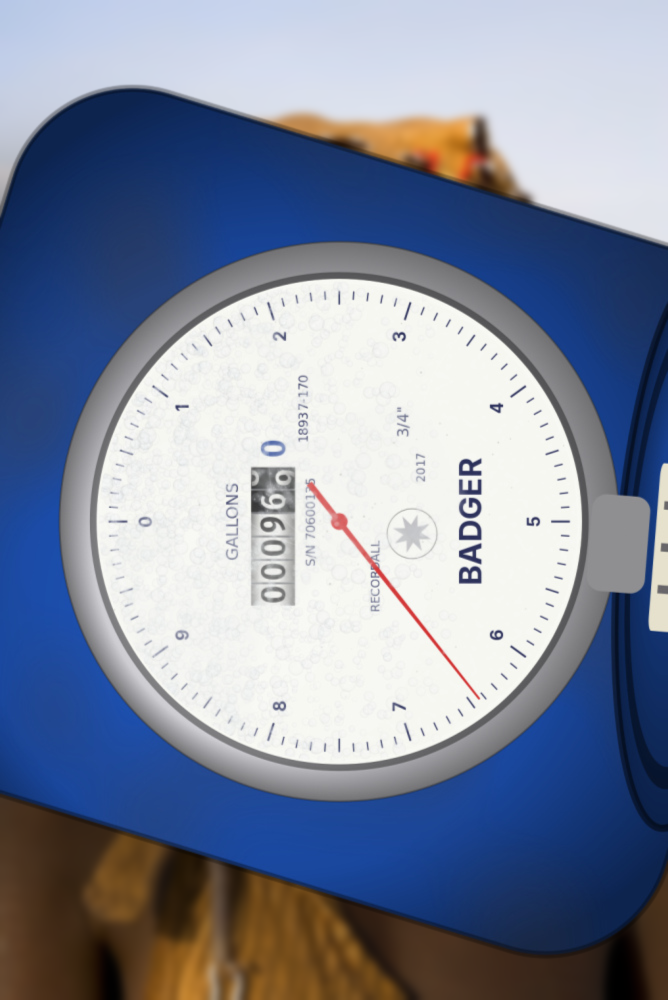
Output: **9686.4** gal
